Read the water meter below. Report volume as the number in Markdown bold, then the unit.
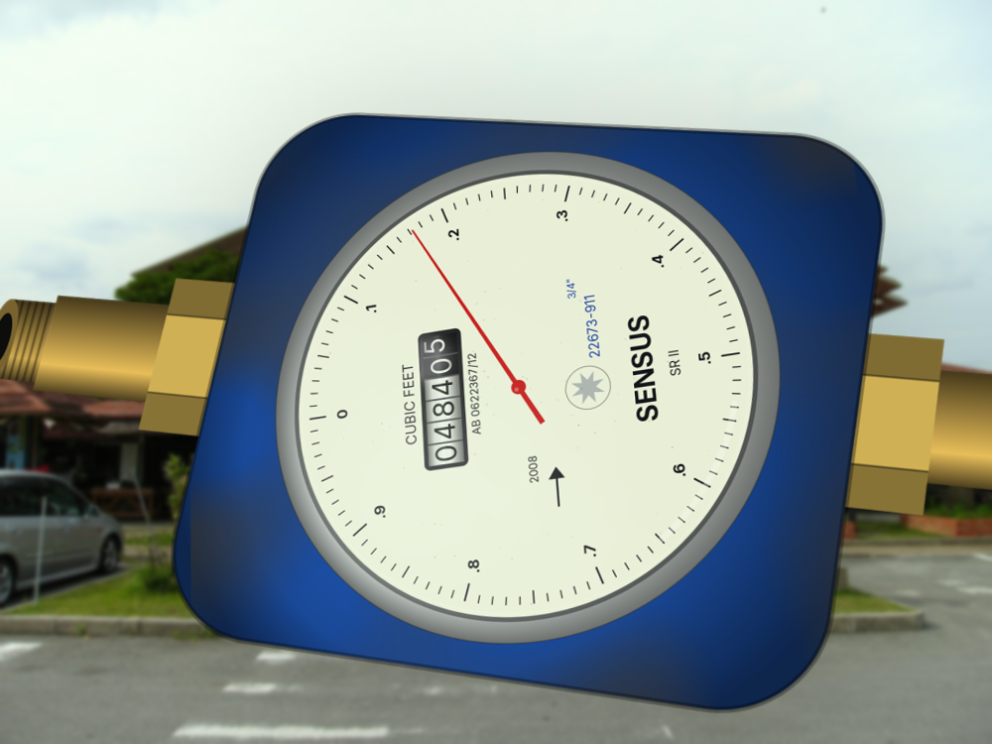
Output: **48405.17** ft³
